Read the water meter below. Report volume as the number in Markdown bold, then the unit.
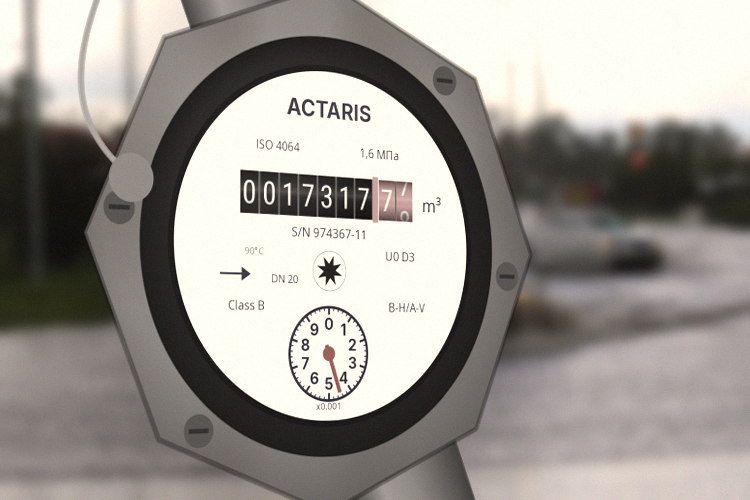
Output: **17317.774** m³
